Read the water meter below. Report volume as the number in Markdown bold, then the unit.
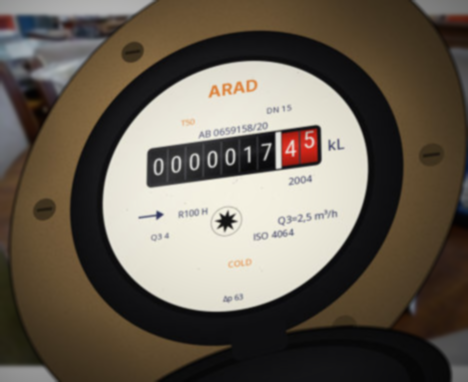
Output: **17.45** kL
